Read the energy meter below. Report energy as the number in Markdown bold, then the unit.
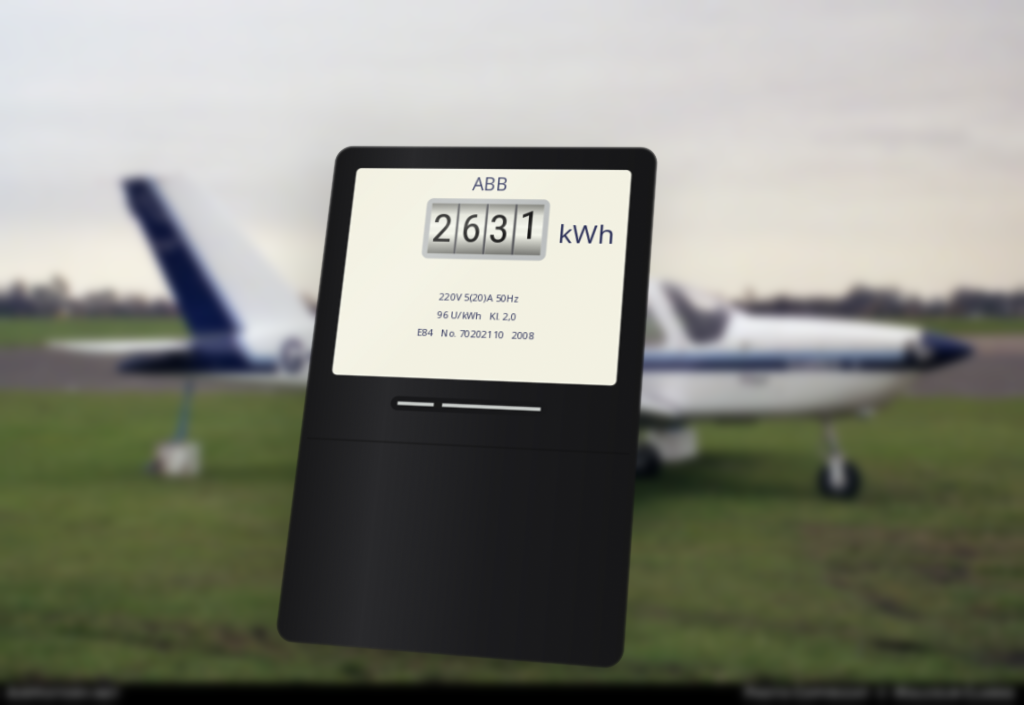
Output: **2631** kWh
